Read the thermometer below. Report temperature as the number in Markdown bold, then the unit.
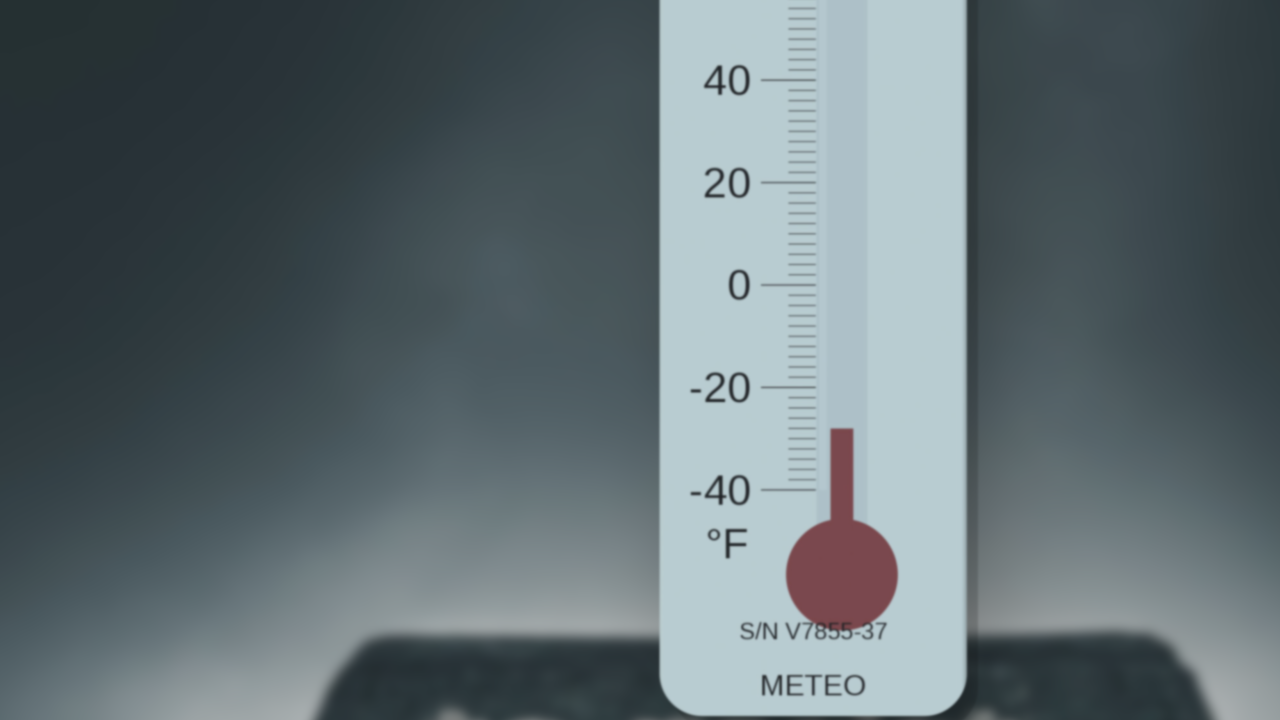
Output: **-28** °F
